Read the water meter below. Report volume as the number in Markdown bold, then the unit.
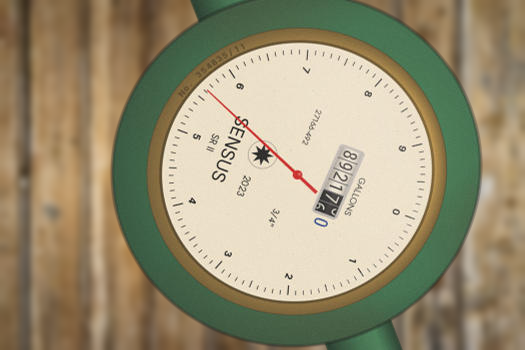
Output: **8921755.6** gal
